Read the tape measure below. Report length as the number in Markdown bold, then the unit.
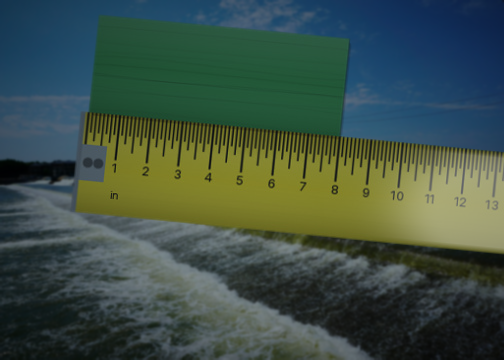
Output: **8** in
